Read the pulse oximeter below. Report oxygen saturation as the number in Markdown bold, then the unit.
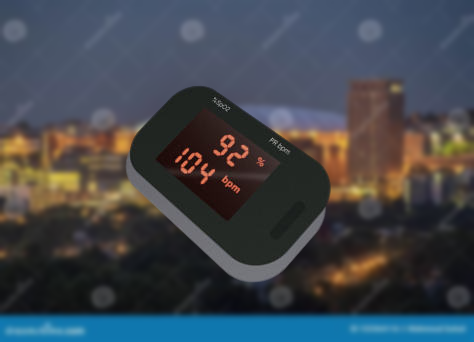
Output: **92** %
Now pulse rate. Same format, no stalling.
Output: **104** bpm
